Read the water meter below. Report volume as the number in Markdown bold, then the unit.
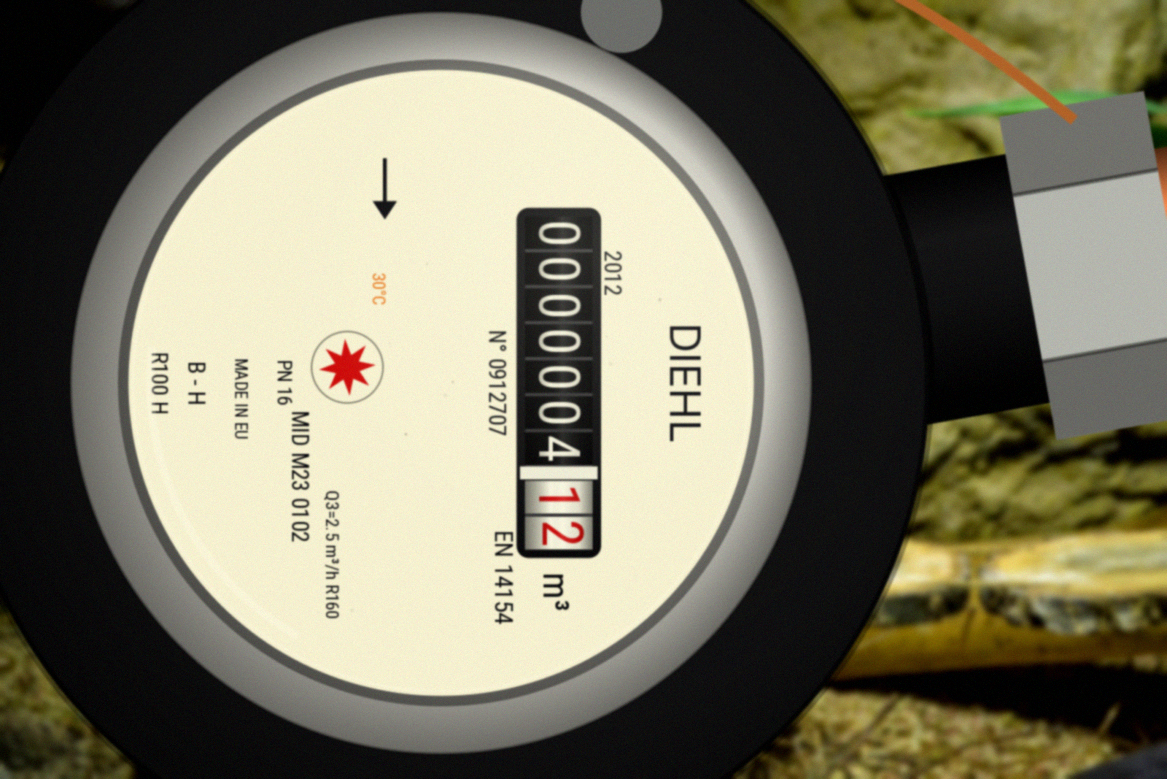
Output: **4.12** m³
